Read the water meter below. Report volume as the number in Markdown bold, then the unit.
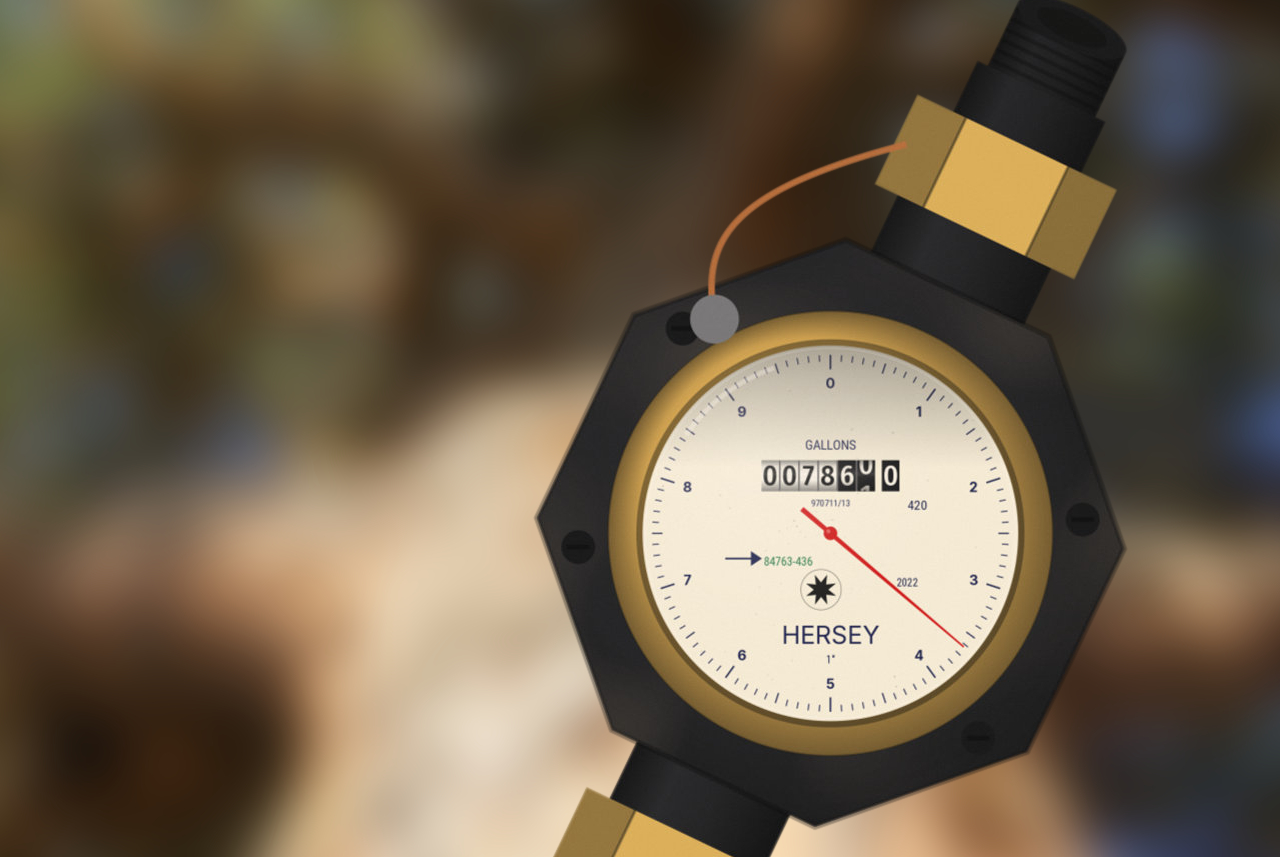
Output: **78603.6** gal
